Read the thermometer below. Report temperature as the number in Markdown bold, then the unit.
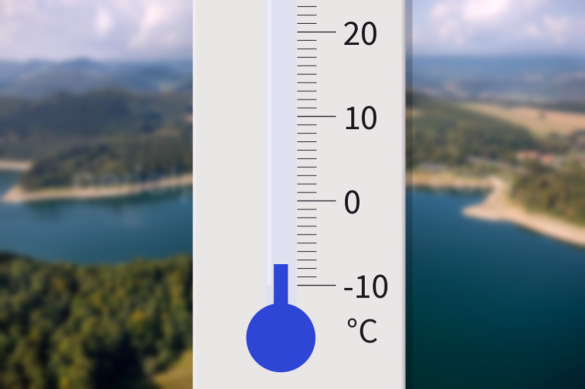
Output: **-7.5** °C
